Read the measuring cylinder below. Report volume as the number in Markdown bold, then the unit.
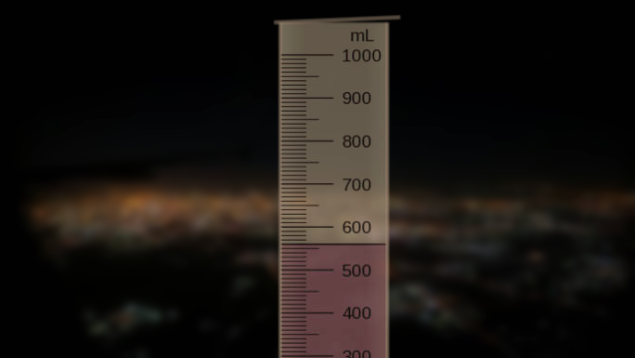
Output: **560** mL
